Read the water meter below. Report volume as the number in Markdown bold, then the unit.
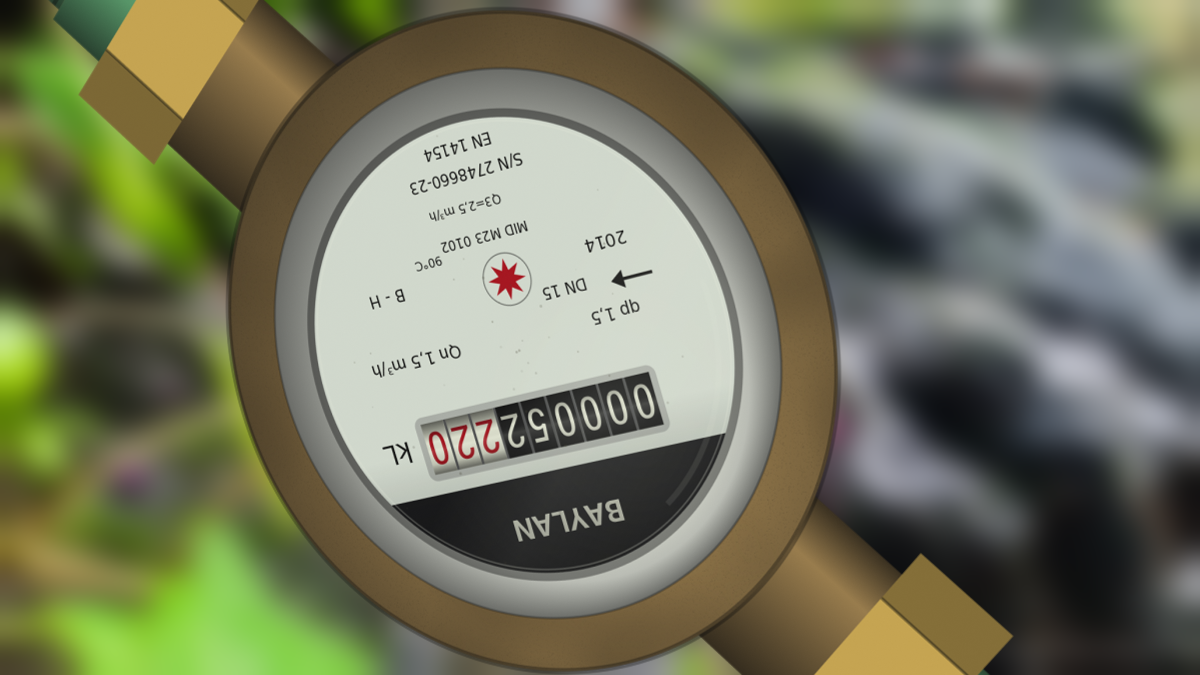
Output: **52.220** kL
